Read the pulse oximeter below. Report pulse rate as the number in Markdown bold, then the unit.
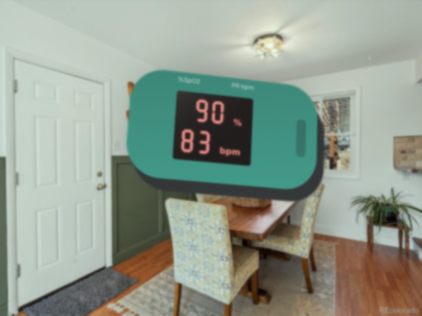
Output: **83** bpm
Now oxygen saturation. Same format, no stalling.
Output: **90** %
